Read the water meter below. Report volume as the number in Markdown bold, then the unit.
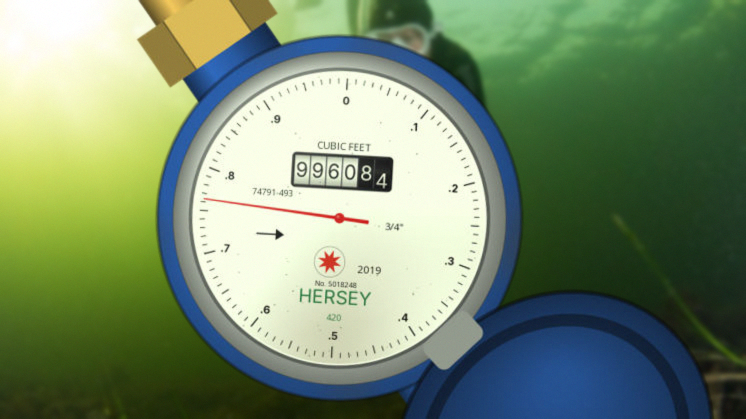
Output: **996083.76** ft³
